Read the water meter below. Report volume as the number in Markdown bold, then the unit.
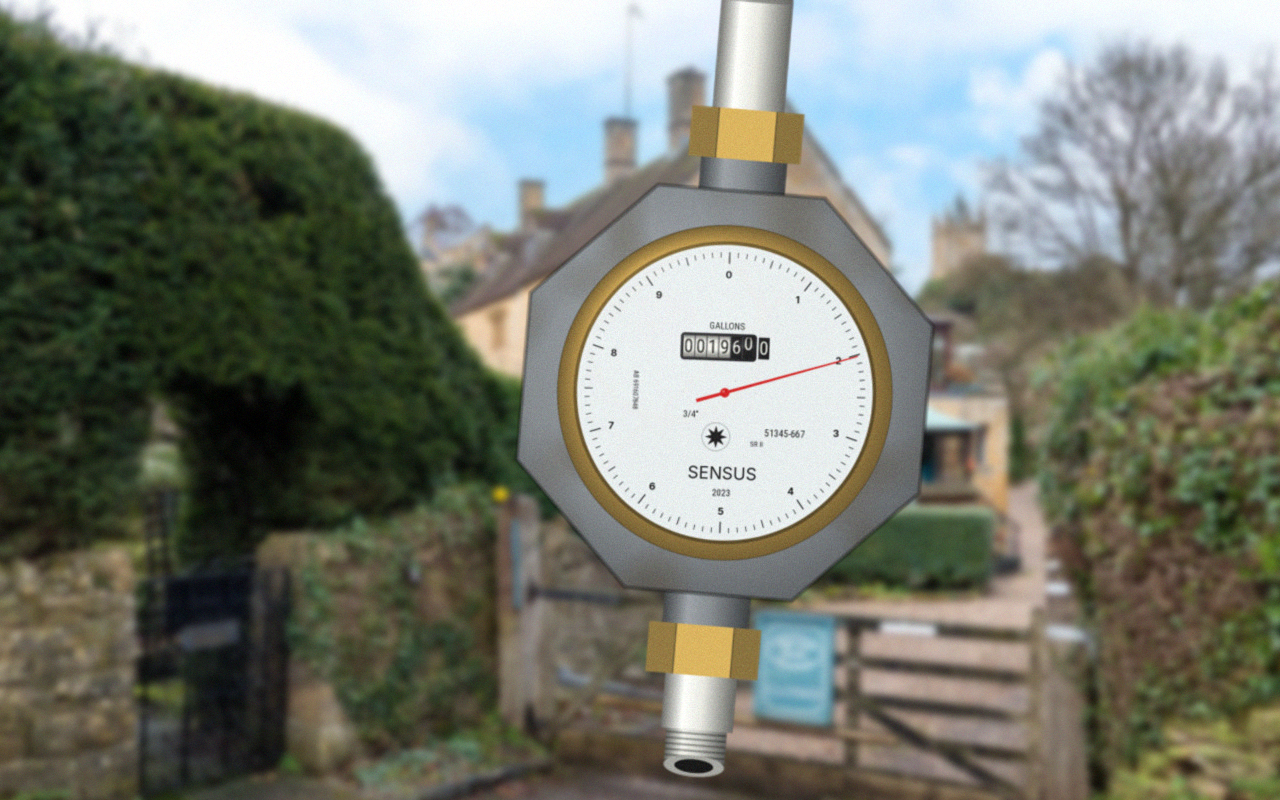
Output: **19602.0** gal
